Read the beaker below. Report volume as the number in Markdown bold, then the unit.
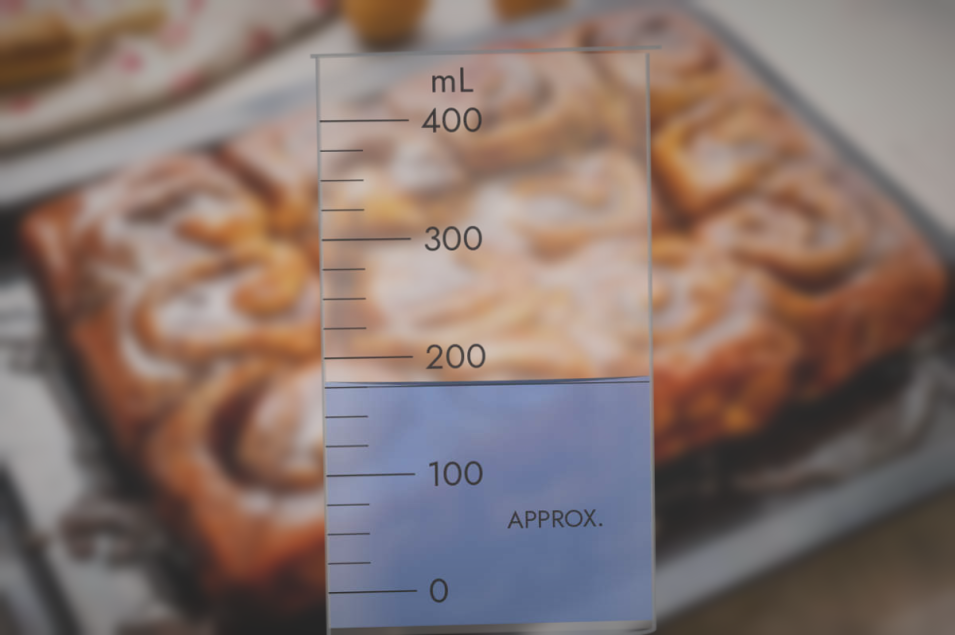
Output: **175** mL
